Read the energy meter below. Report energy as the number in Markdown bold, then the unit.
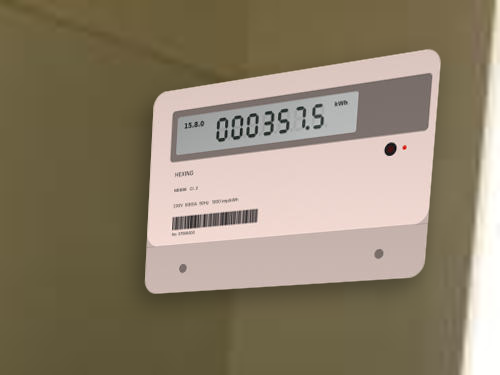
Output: **357.5** kWh
